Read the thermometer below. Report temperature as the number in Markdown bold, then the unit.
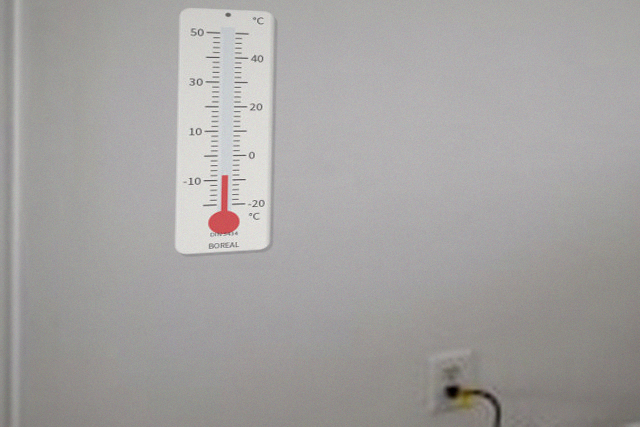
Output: **-8** °C
